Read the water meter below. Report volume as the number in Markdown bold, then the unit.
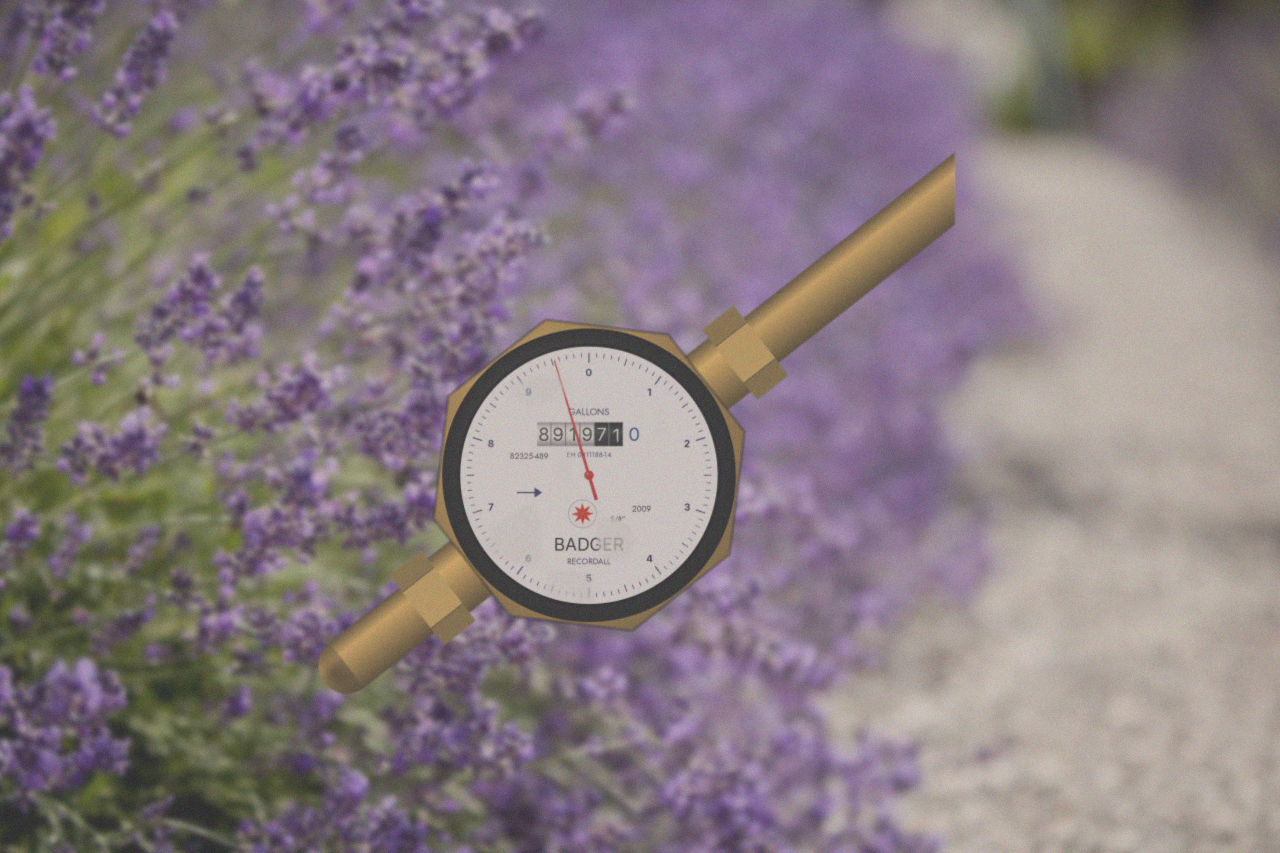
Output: **8919709.5** gal
